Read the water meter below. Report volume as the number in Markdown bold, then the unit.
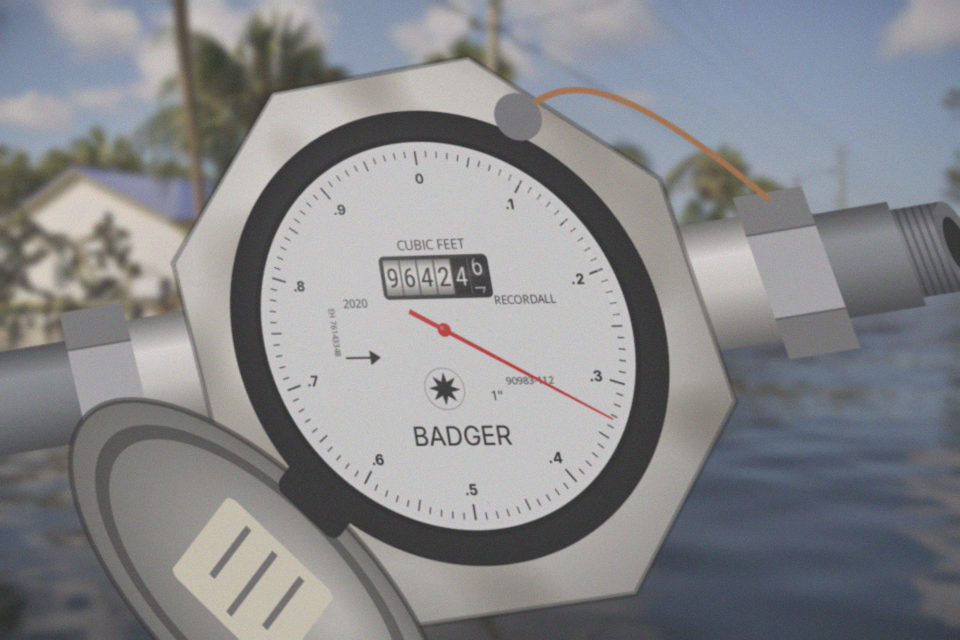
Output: **964246.33** ft³
